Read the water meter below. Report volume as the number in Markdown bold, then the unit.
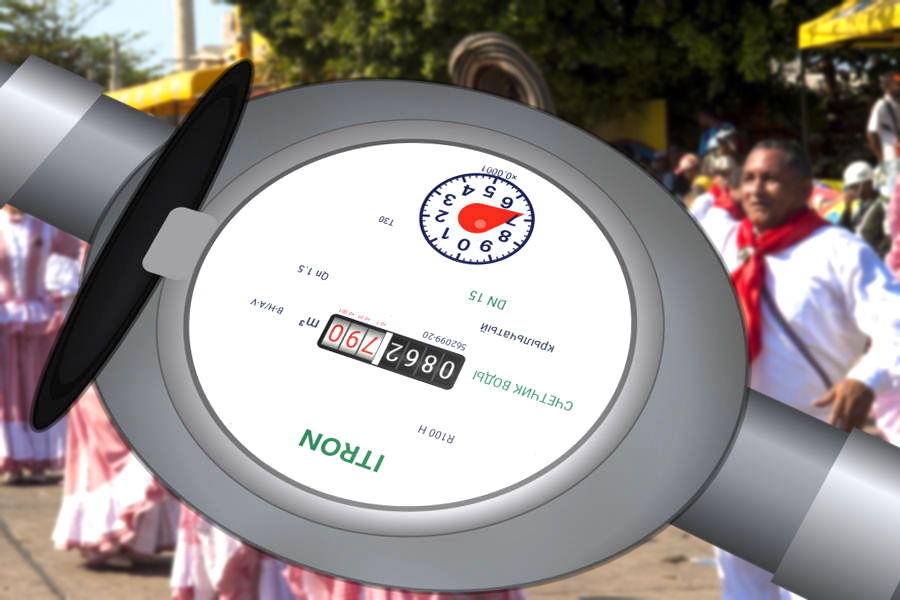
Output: **862.7906** m³
